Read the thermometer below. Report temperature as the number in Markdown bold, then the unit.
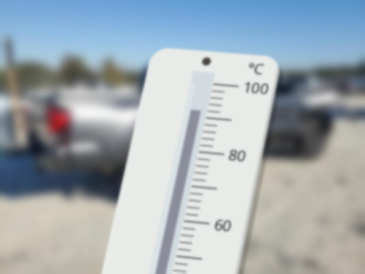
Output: **92** °C
